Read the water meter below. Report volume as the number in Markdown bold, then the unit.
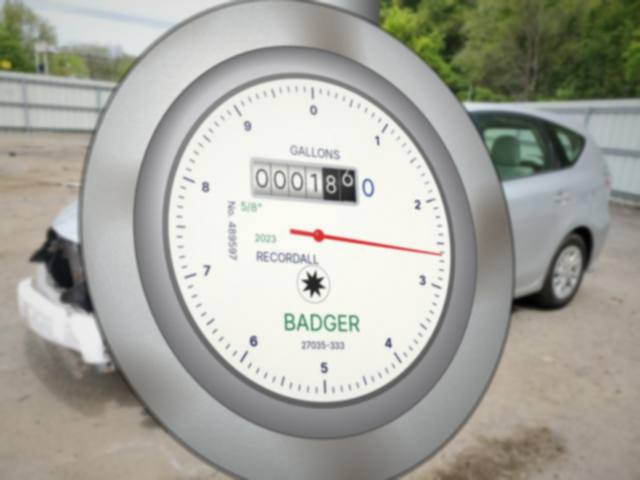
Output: **1862.6** gal
